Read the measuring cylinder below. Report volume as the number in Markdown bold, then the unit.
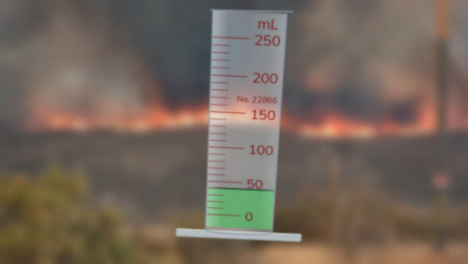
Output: **40** mL
